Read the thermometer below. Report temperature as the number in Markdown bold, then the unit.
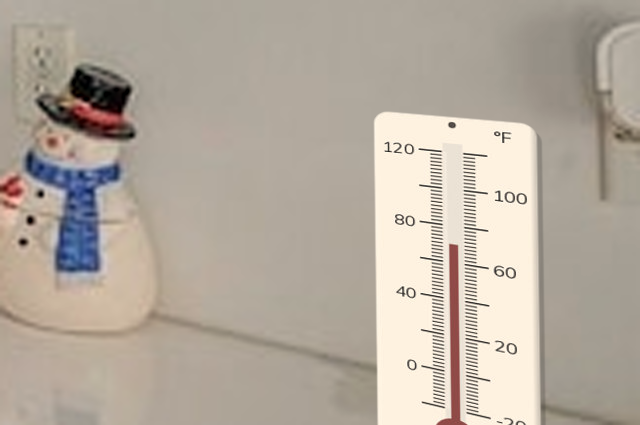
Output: **70** °F
